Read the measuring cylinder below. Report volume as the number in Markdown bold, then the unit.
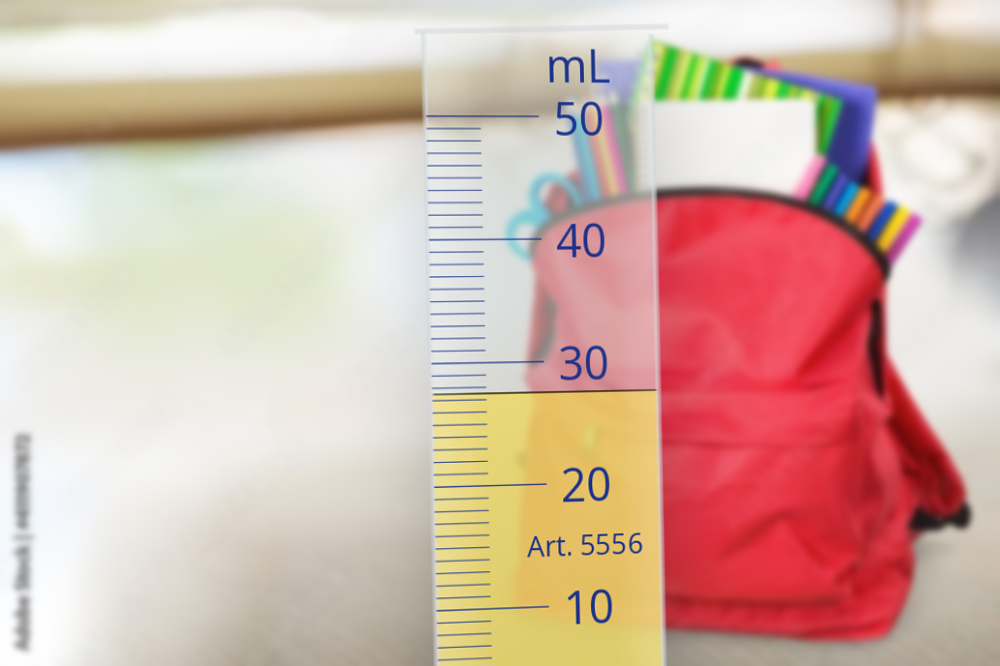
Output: **27.5** mL
